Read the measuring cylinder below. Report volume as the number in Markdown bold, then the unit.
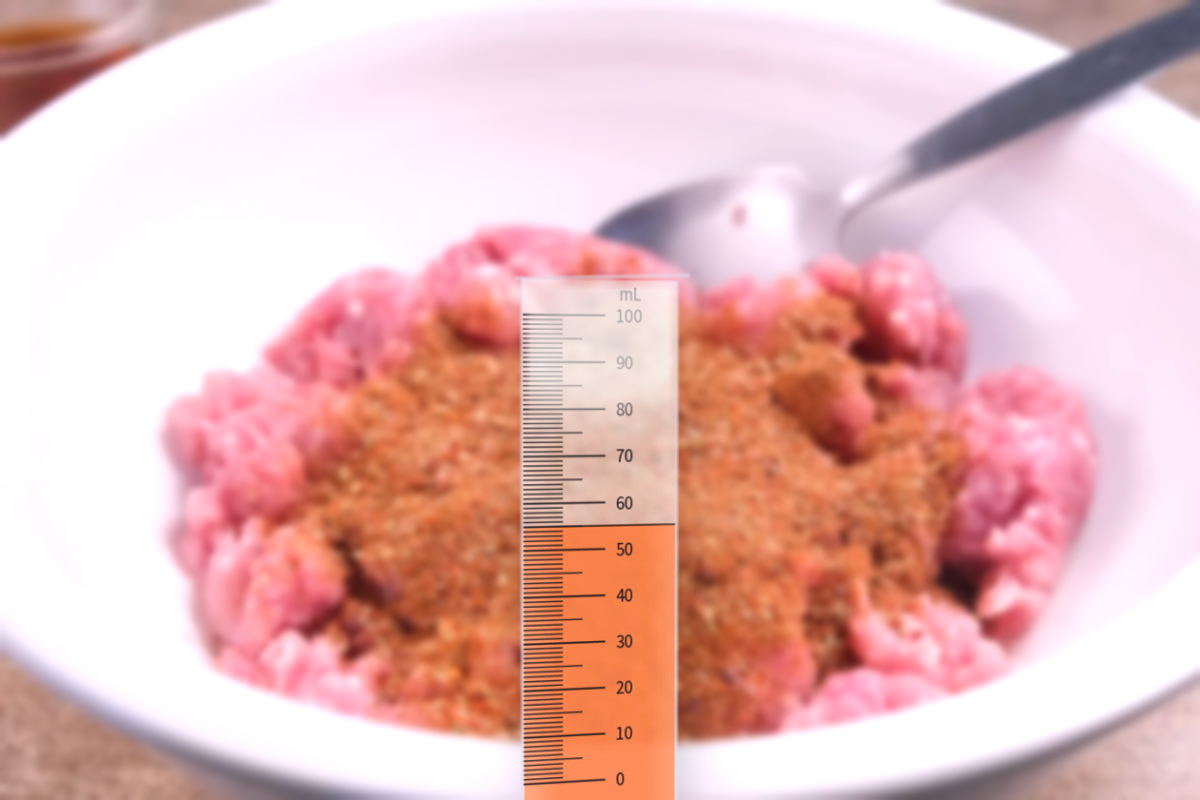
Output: **55** mL
